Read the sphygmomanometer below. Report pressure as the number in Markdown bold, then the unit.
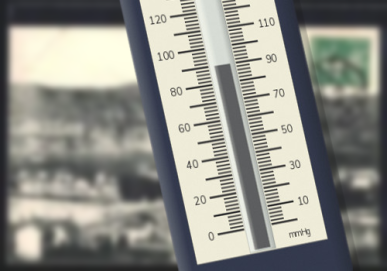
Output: **90** mmHg
